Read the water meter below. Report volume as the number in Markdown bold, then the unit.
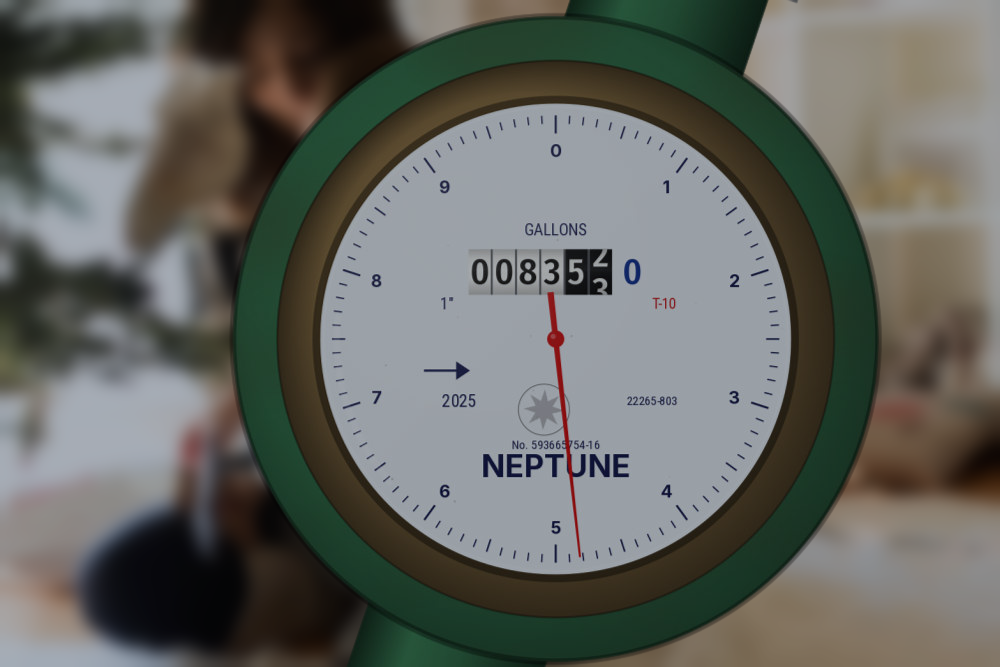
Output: **83524.8** gal
